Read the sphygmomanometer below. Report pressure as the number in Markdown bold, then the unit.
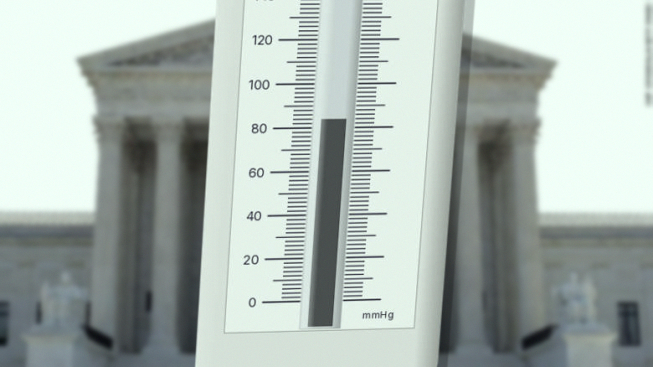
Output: **84** mmHg
